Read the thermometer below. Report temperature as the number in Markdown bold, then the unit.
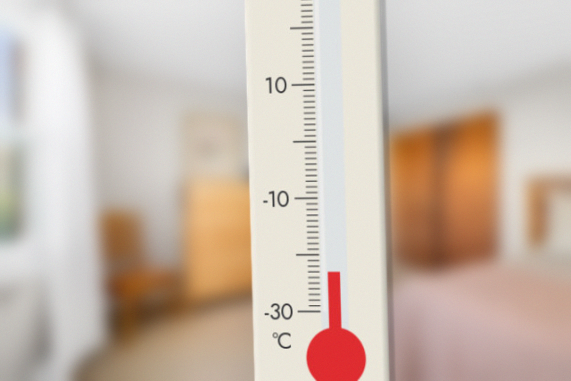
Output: **-23** °C
